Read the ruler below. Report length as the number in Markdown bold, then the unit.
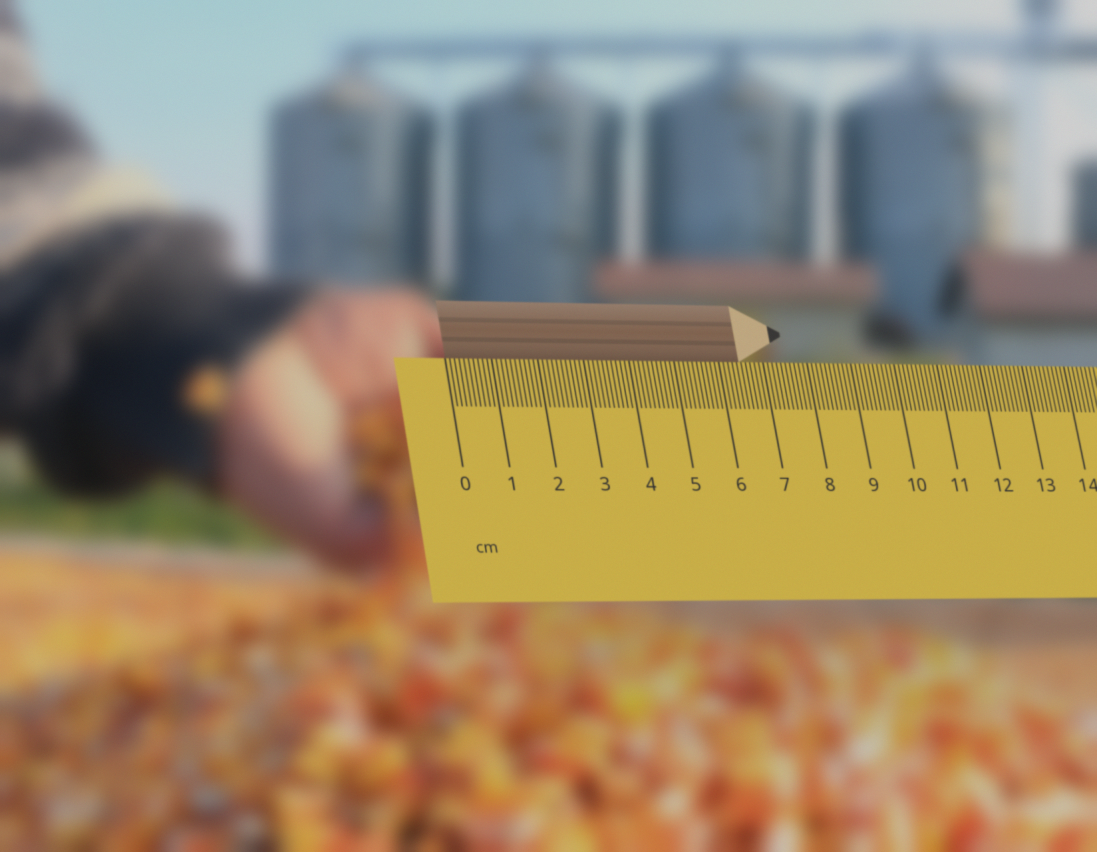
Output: **7.5** cm
